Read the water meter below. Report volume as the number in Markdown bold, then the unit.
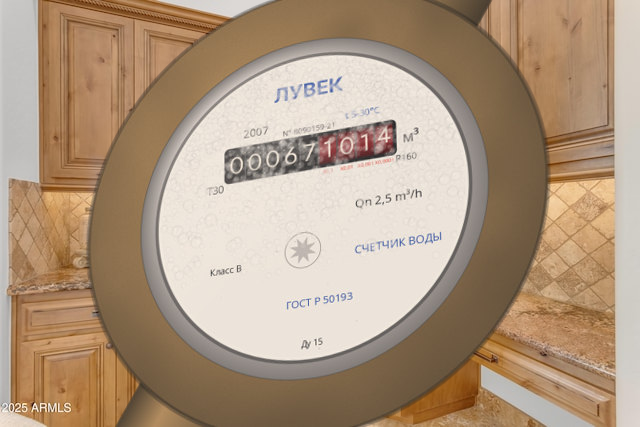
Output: **67.1014** m³
